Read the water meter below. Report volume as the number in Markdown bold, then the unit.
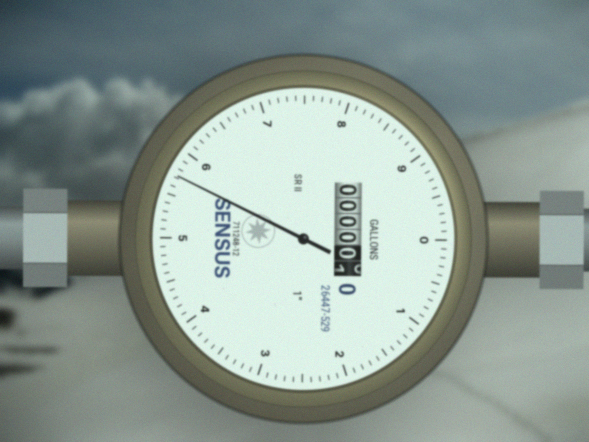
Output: **5.7** gal
